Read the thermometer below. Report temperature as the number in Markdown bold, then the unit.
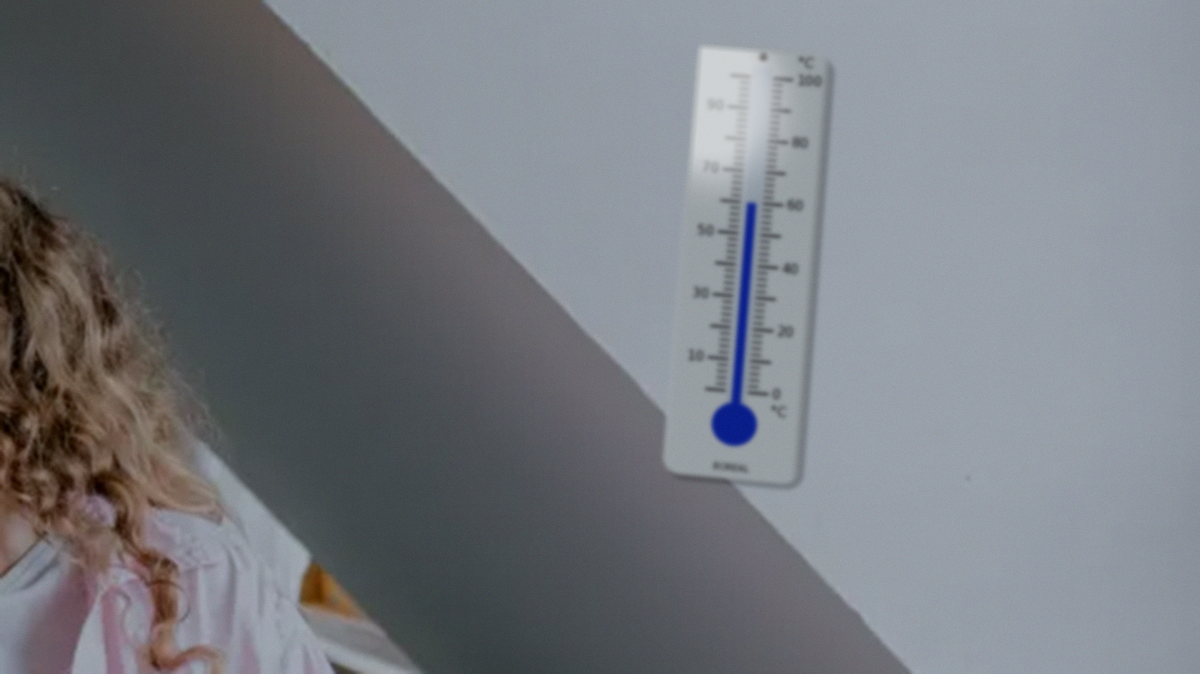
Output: **60** °C
